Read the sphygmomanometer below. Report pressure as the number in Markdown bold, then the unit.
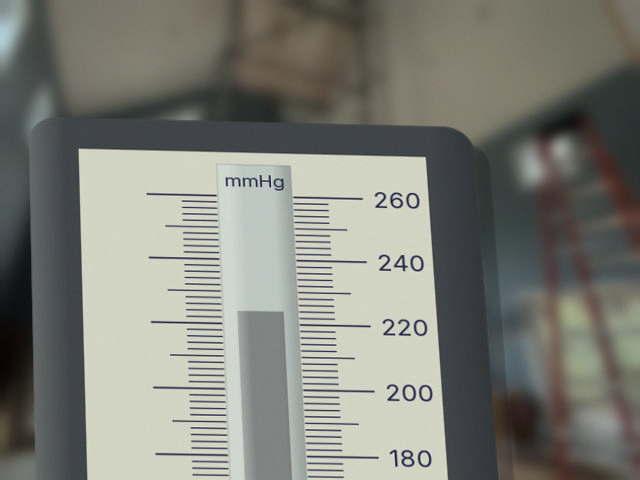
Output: **224** mmHg
